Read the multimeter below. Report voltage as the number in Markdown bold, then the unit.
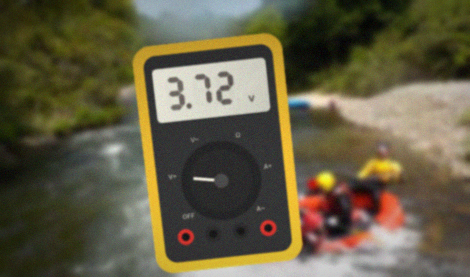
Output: **3.72** V
